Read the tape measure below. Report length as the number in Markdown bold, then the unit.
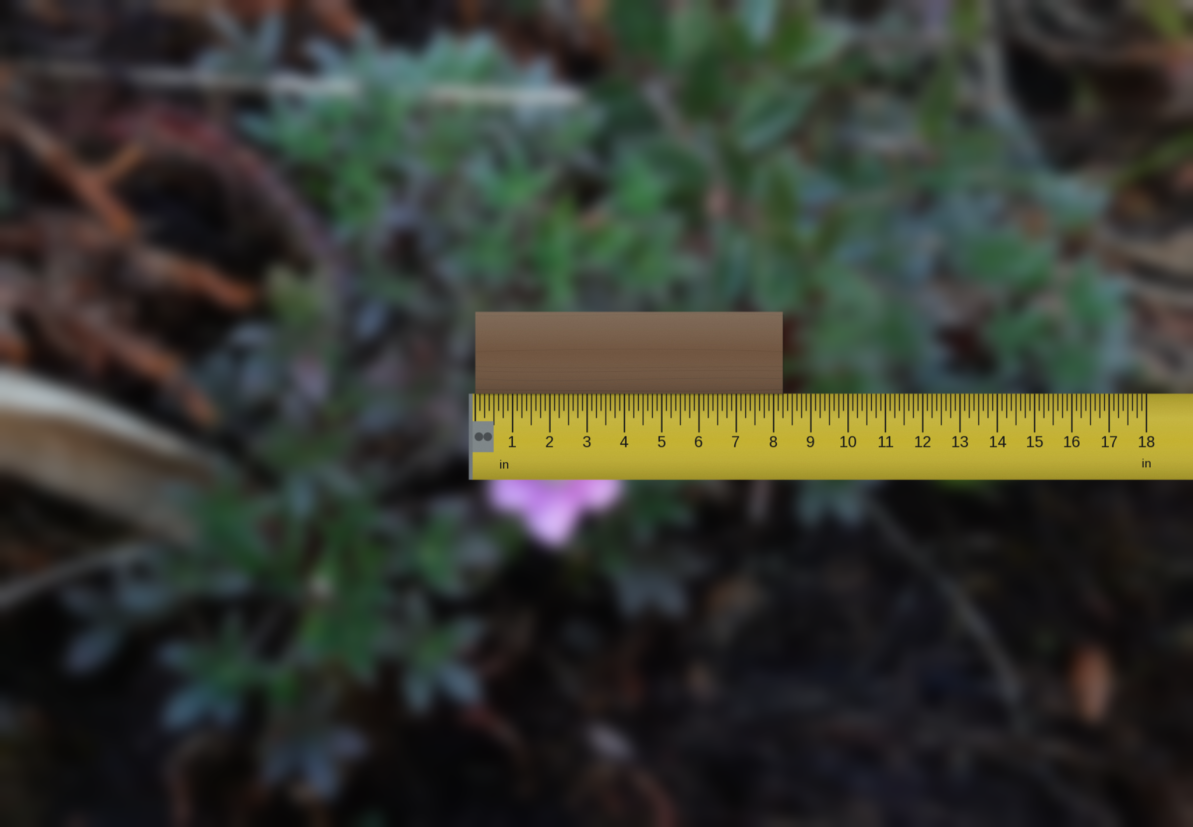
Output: **8.25** in
